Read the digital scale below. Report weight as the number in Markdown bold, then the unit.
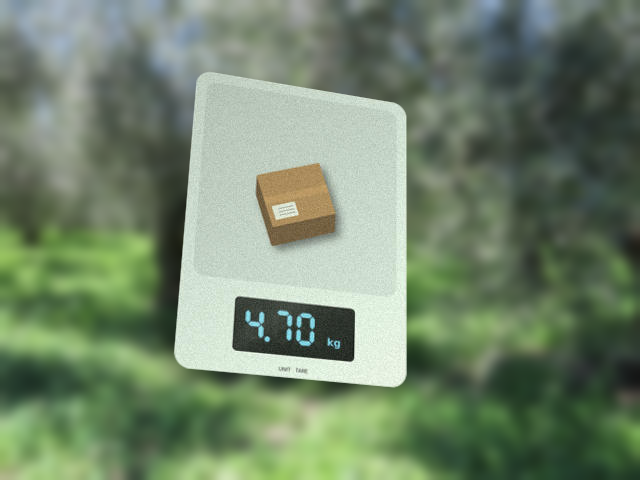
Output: **4.70** kg
